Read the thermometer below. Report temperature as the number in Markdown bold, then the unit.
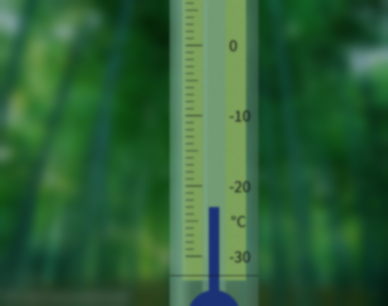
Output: **-23** °C
